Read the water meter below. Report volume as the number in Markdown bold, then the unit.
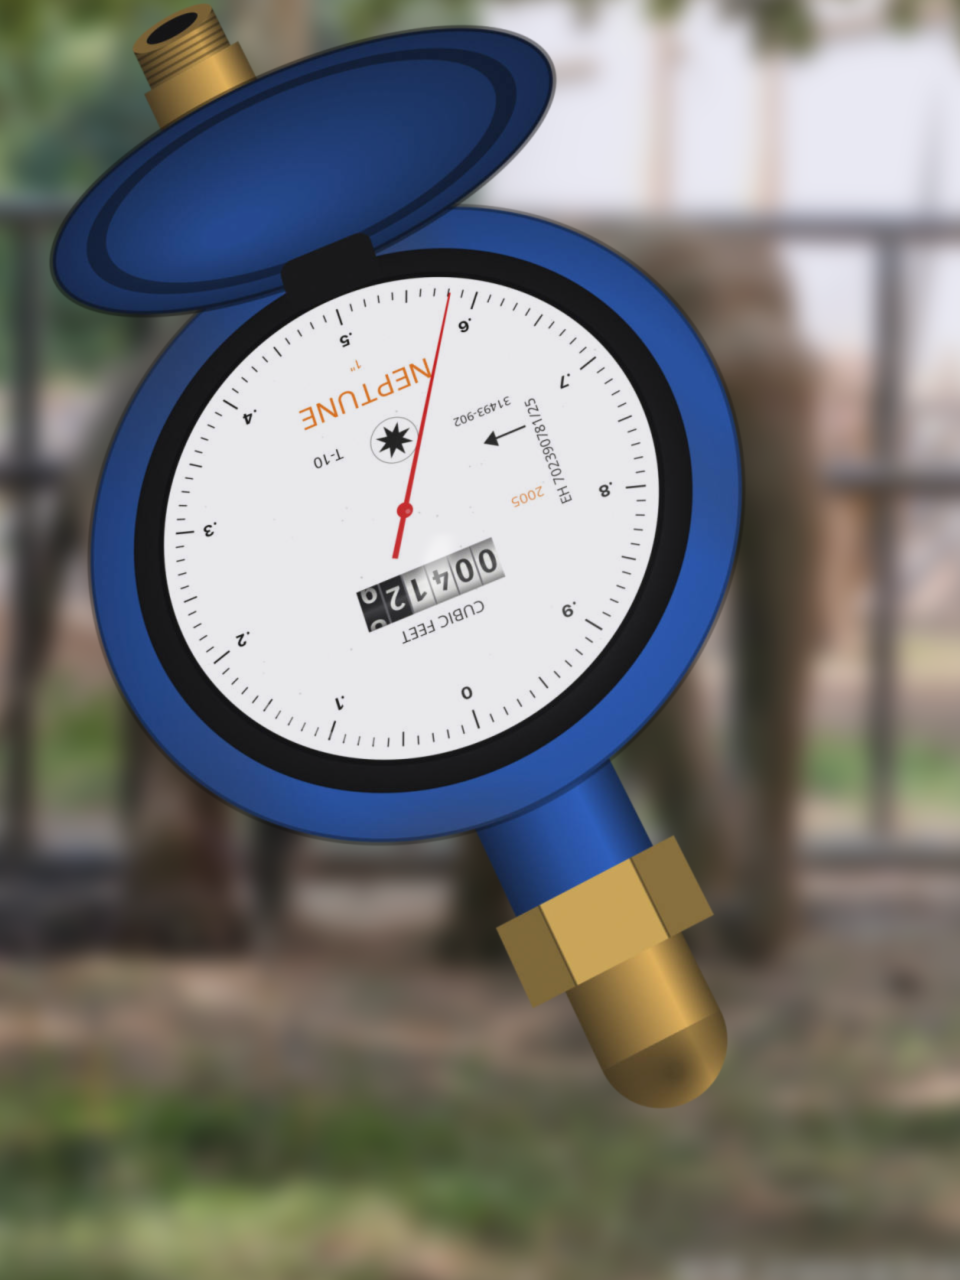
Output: **4128.58** ft³
